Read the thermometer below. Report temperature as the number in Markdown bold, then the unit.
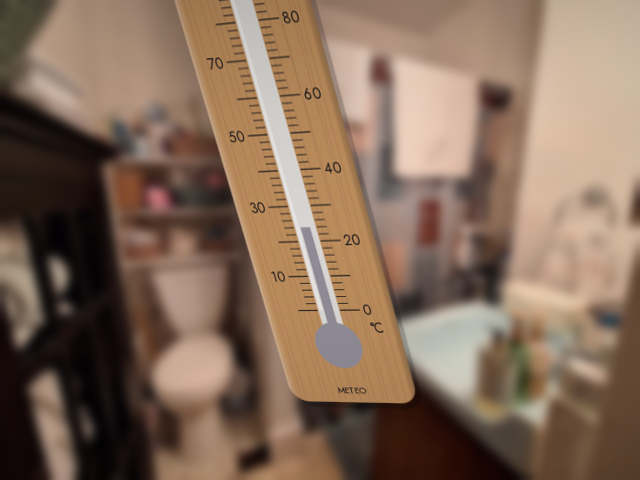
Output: **24** °C
